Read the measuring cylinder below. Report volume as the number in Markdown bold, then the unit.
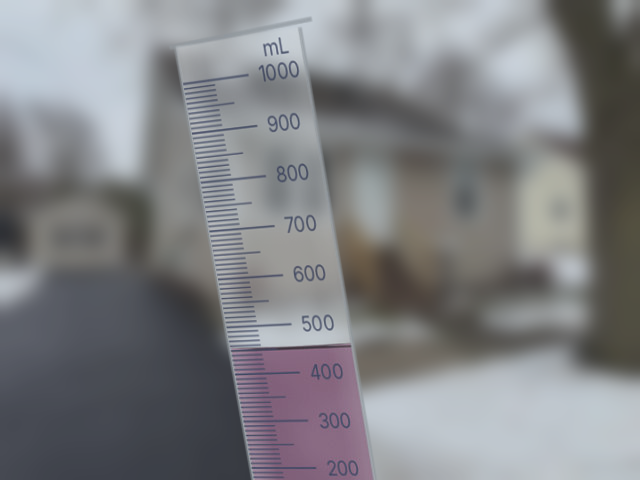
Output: **450** mL
